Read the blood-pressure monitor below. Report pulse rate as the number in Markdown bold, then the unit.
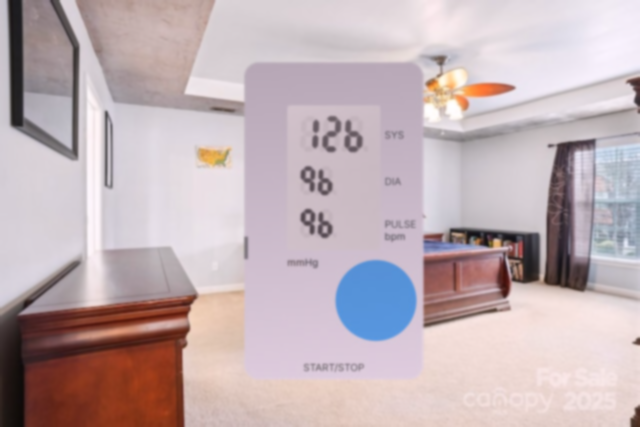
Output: **96** bpm
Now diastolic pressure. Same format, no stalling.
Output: **96** mmHg
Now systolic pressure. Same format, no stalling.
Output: **126** mmHg
